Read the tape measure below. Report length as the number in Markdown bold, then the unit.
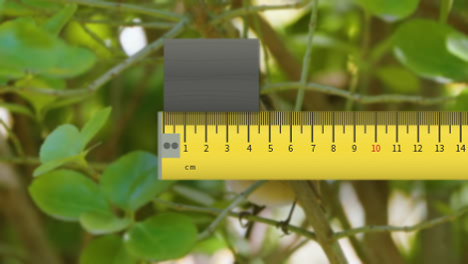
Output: **4.5** cm
